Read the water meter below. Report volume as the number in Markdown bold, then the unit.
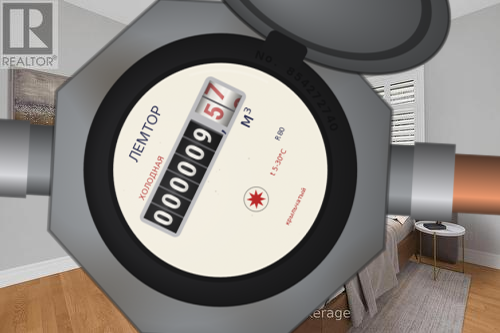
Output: **9.57** m³
